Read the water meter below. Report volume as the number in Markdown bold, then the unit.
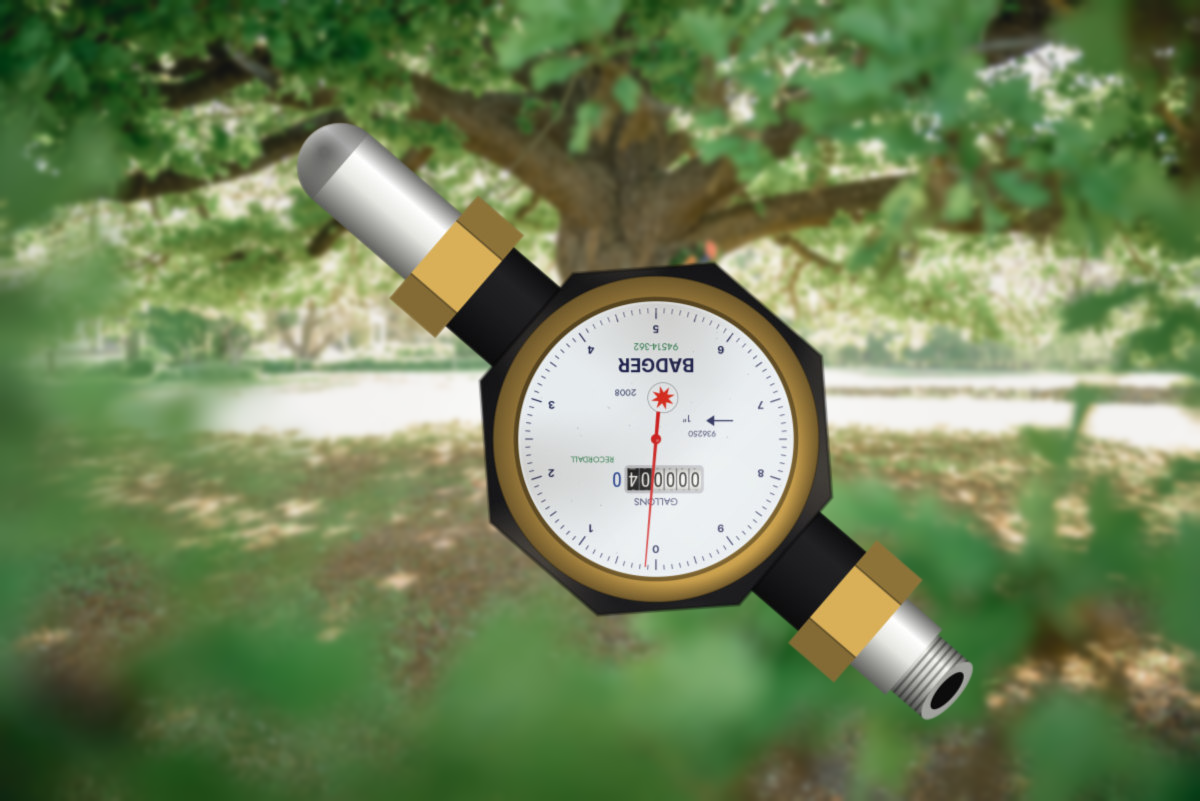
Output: **40.1** gal
